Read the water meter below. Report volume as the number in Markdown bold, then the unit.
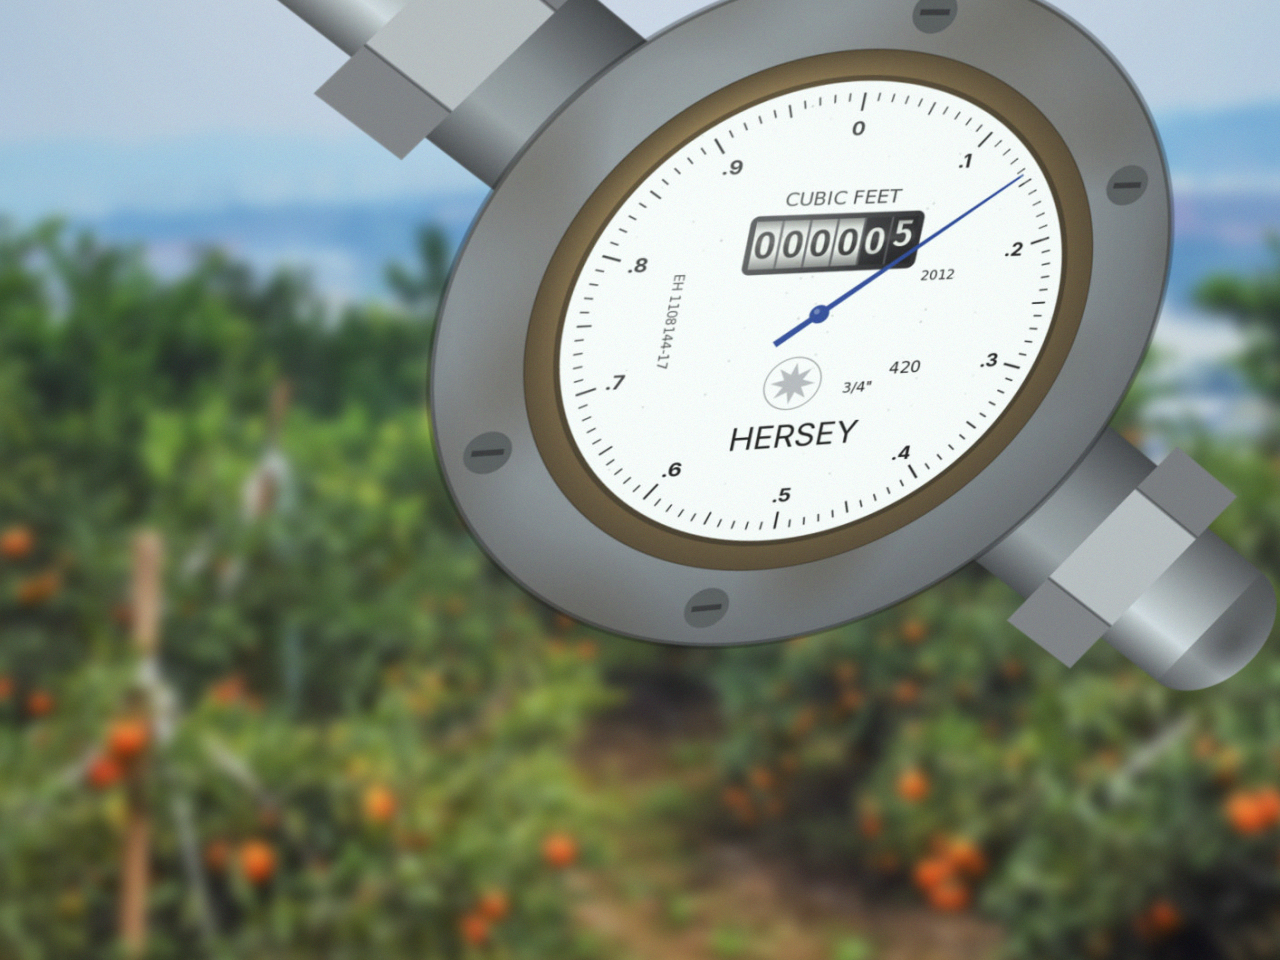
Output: **5.14** ft³
